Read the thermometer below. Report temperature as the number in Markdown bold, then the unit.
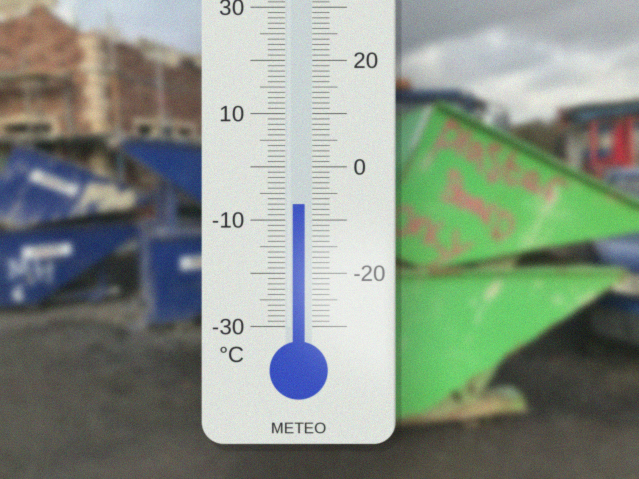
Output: **-7** °C
